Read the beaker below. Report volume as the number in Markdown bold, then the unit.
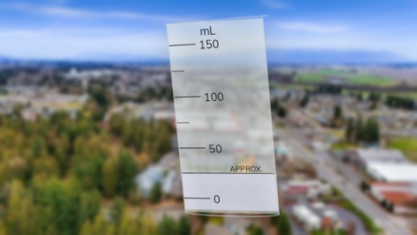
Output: **25** mL
